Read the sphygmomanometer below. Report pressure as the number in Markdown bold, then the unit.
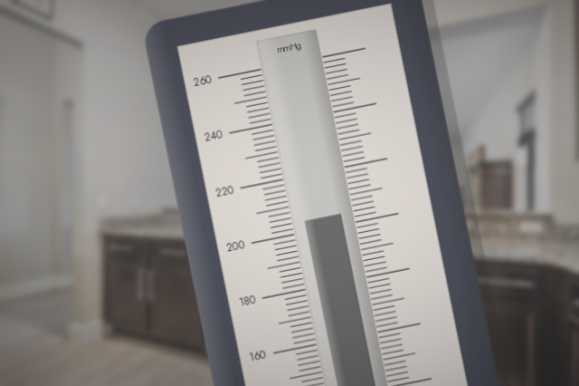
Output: **204** mmHg
